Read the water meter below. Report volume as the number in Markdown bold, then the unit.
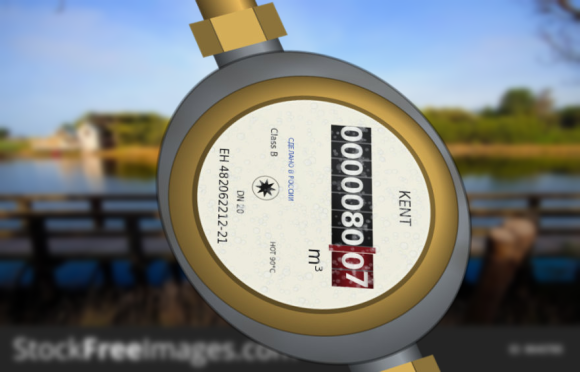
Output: **80.07** m³
